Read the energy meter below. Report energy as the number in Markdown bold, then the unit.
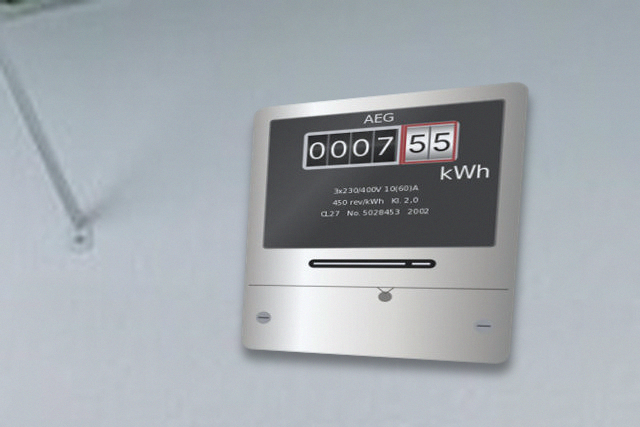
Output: **7.55** kWh
